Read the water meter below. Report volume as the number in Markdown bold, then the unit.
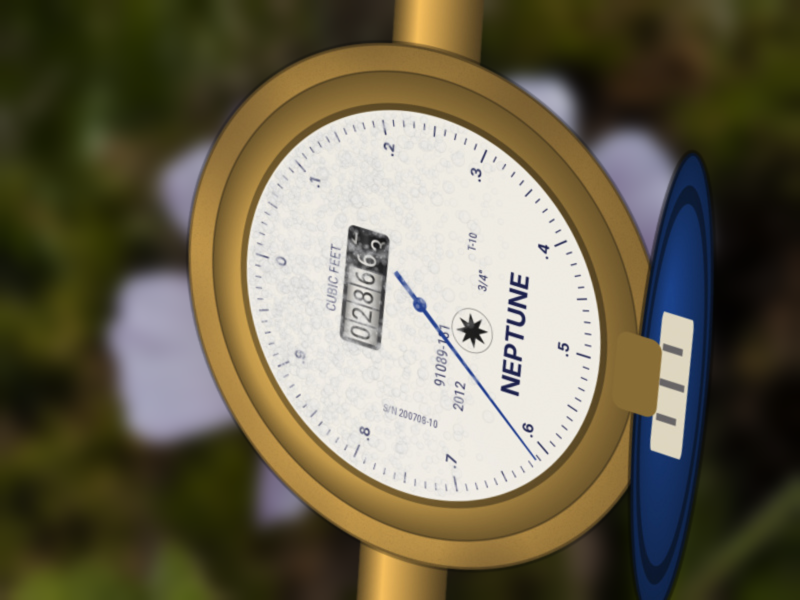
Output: **28662.61** ft³
